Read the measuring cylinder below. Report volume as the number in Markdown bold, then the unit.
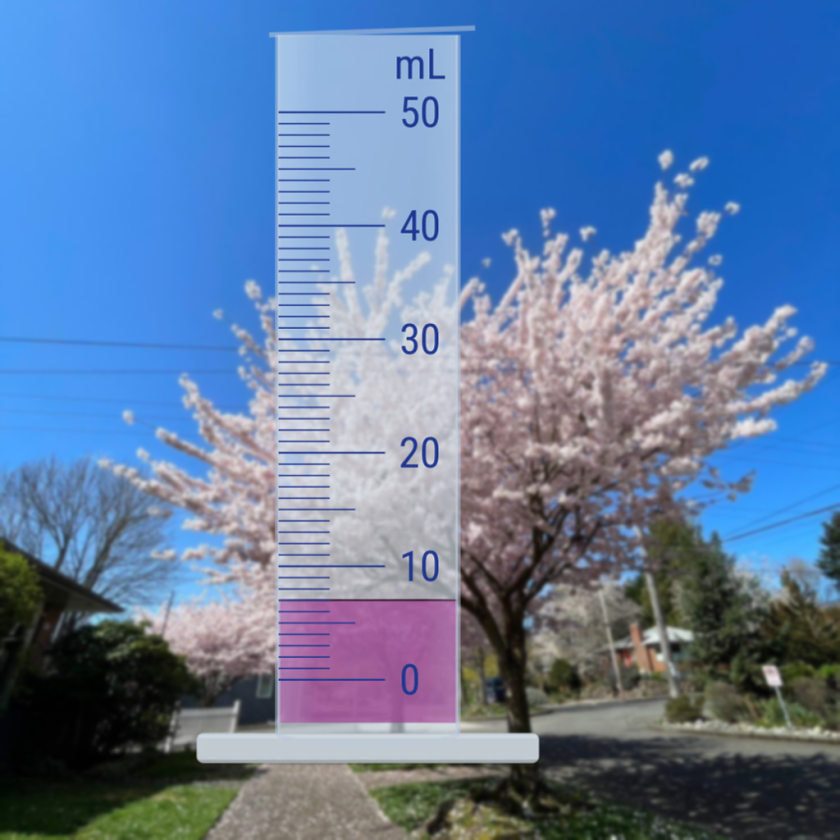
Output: **7** mL
